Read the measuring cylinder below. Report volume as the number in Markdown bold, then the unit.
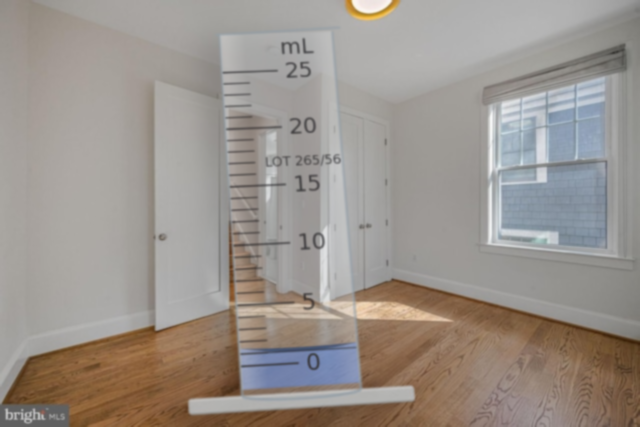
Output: **1** mL
